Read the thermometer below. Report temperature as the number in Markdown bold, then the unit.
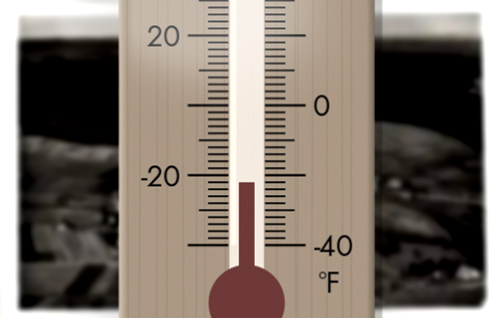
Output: **-22** °F
